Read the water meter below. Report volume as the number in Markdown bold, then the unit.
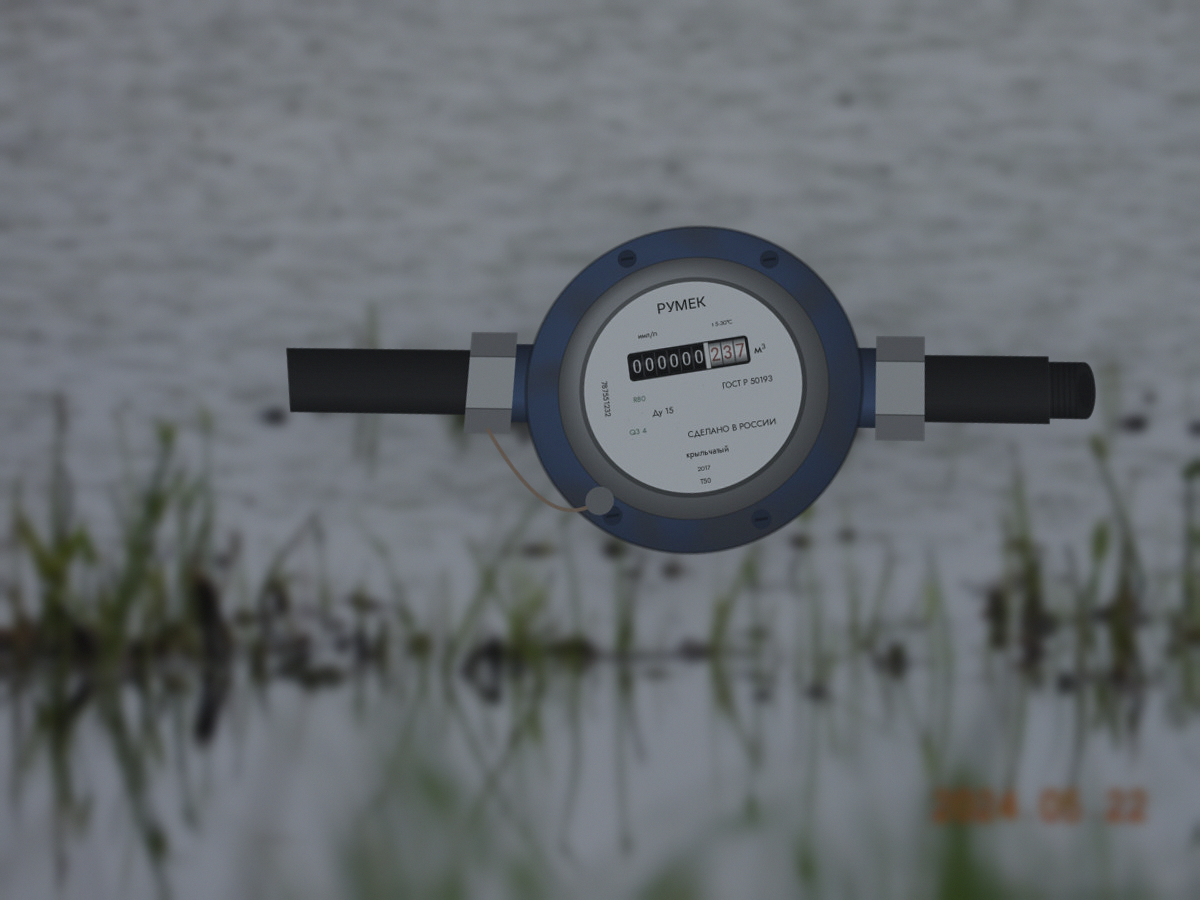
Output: **0.237** m³
